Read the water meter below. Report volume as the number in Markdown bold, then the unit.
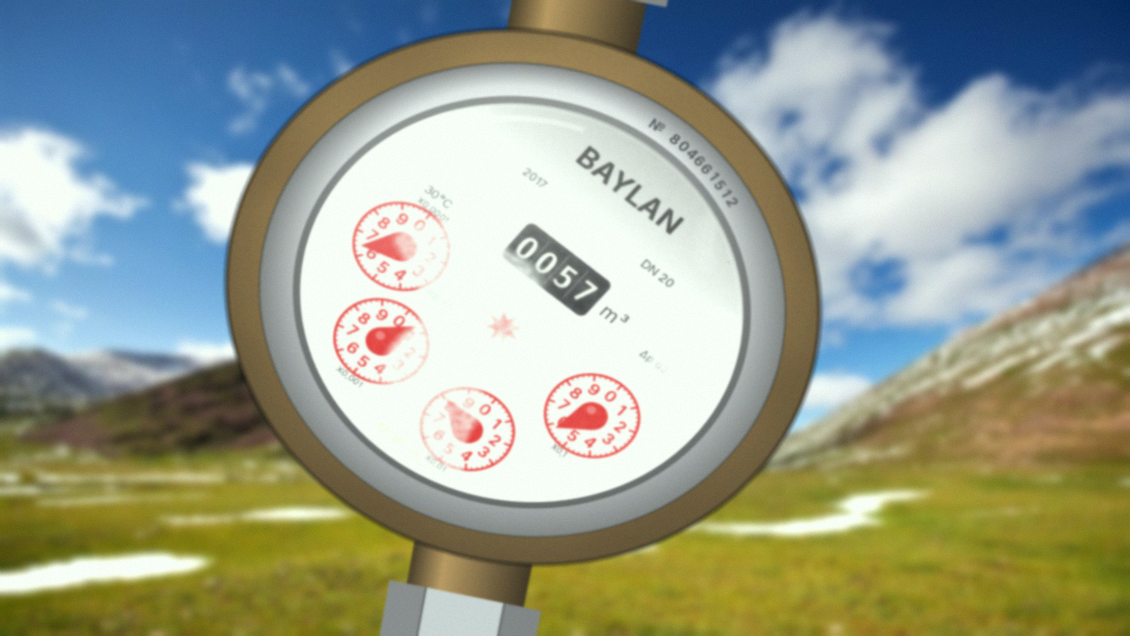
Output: **57.5806** m³
